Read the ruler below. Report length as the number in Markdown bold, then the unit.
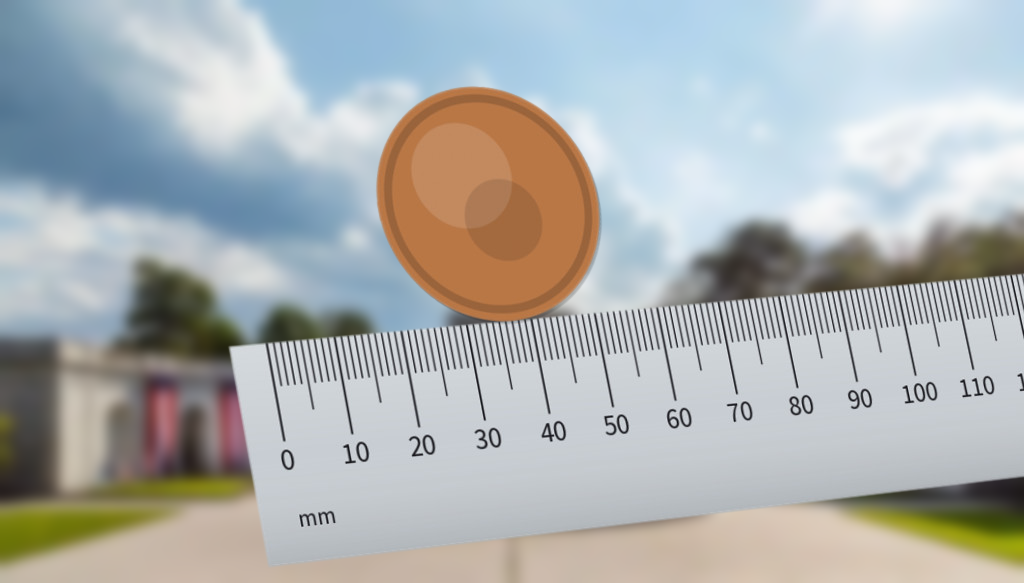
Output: **34** mm
